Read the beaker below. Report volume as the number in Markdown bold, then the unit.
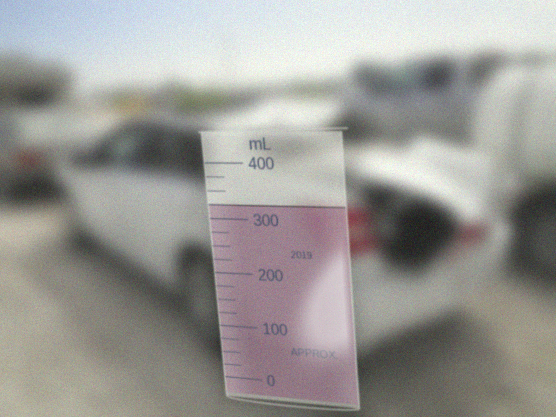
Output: **325** mL
